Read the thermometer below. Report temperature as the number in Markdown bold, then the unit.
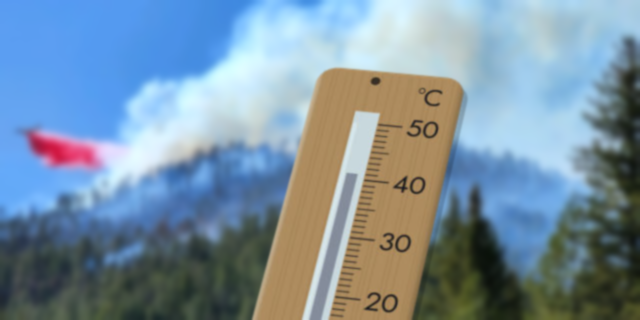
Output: **41** °C
